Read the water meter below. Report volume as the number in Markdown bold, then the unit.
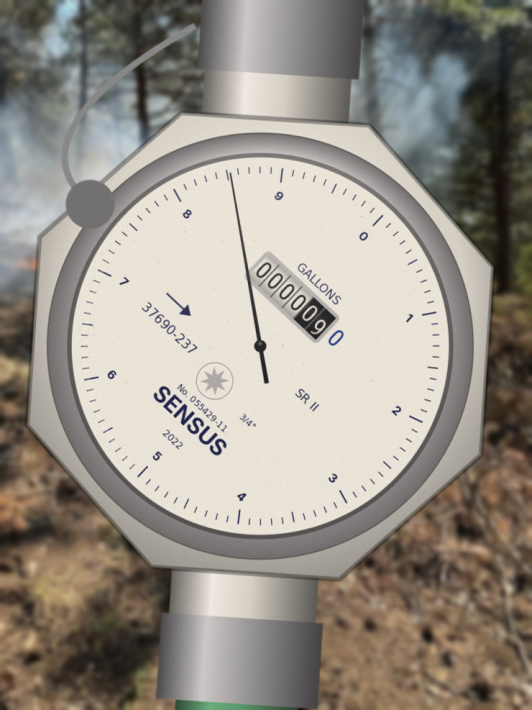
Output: **88.5** gal
